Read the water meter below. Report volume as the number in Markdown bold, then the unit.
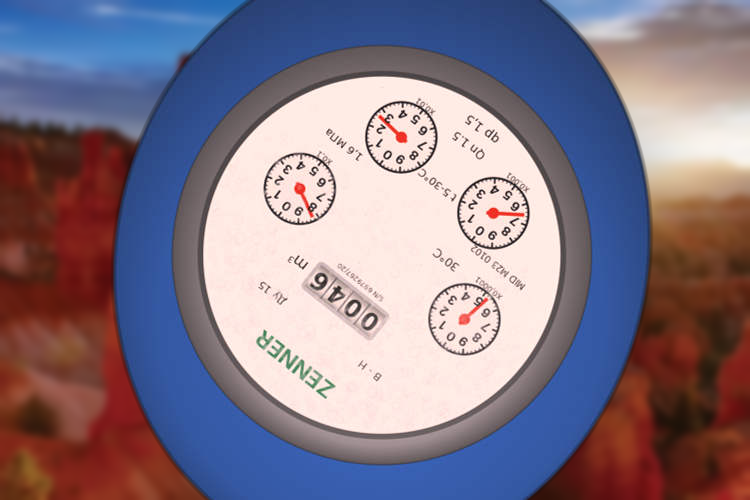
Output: **46.8265** m³
